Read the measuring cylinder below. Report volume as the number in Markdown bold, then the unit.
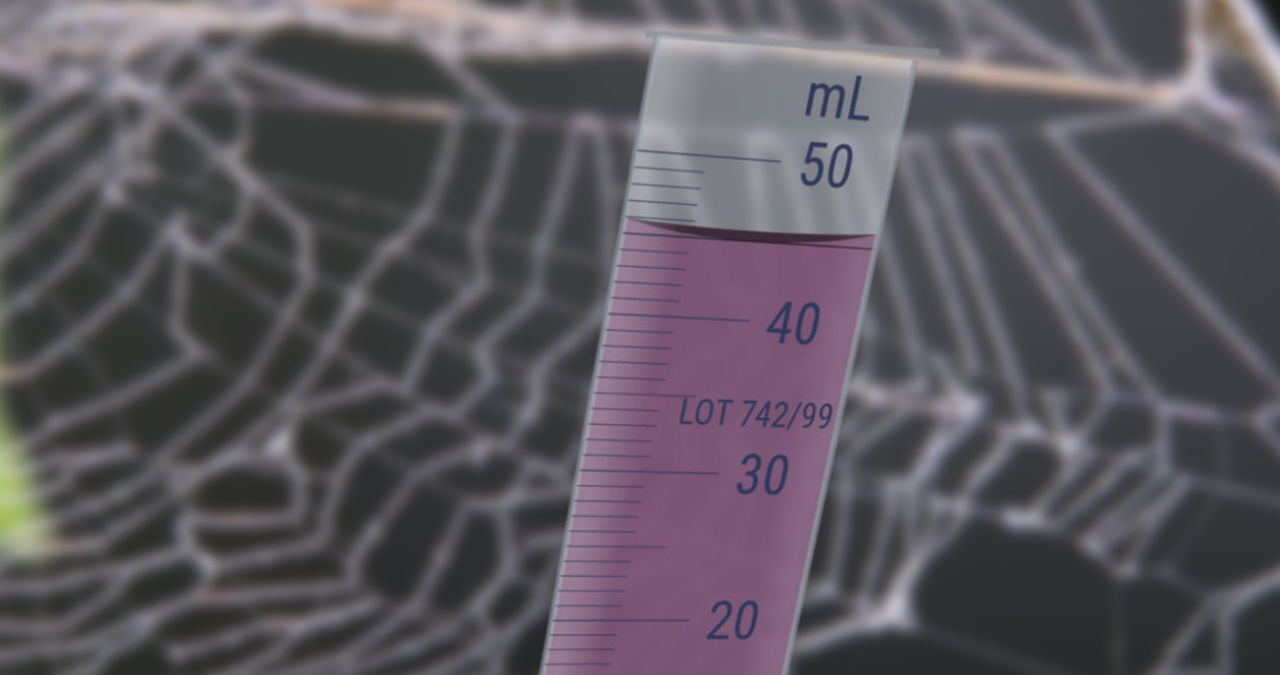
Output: **45** mL
